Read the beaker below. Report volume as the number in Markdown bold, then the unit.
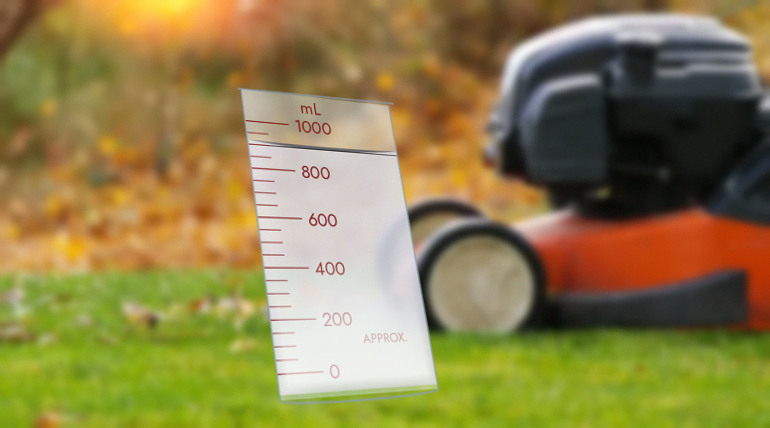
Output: **900** mL
